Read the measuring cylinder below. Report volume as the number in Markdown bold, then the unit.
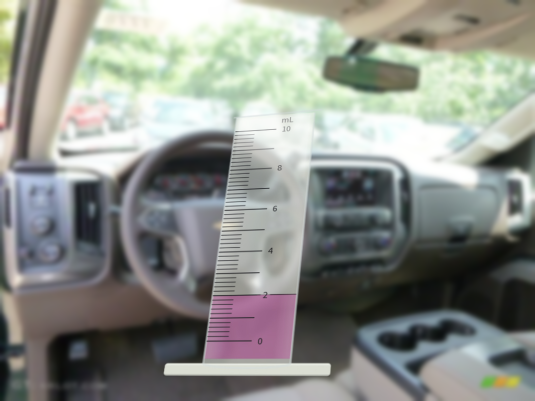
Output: **2** mL
